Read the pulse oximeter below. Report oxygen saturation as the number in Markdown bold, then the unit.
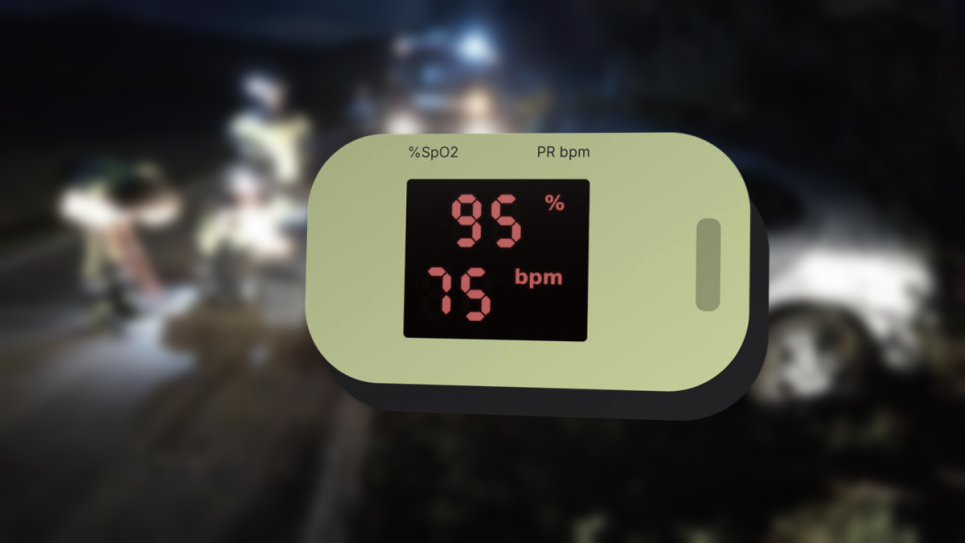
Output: **95** %
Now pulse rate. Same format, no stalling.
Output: **75** bpm
